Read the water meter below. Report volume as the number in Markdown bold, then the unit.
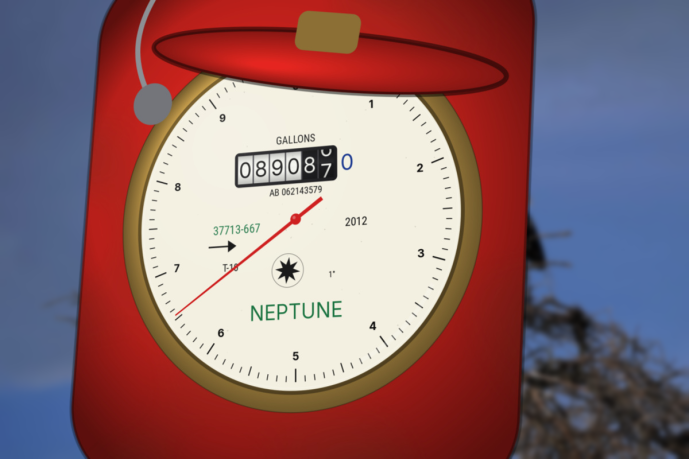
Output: **890866.5** gal
